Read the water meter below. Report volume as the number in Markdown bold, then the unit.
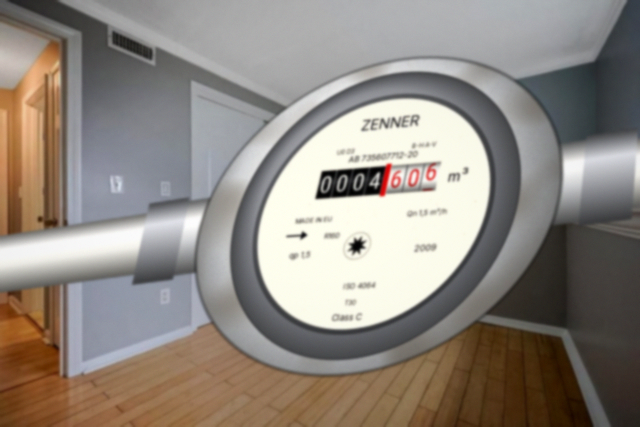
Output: **4.606** m³
